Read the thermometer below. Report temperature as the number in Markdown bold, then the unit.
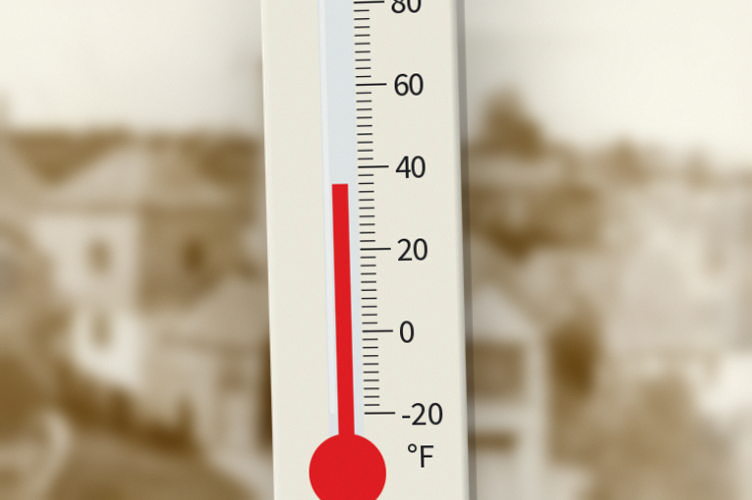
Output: **36** °F
